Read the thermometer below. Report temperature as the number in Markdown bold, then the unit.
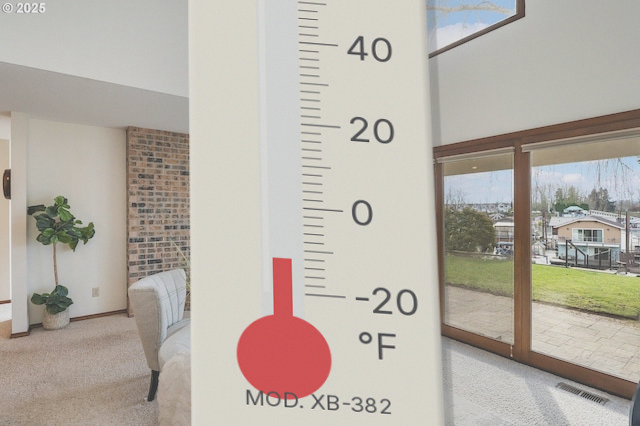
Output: **-12** °F
